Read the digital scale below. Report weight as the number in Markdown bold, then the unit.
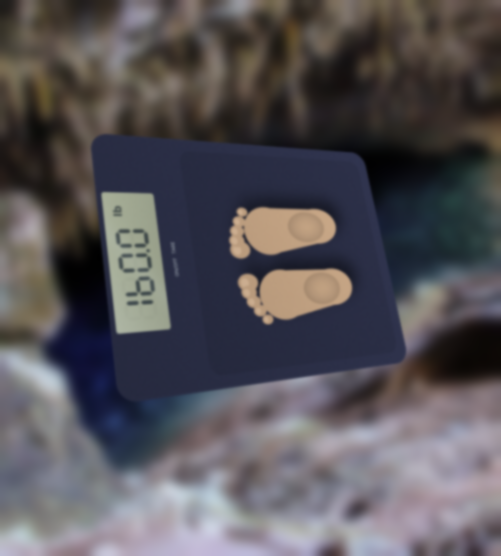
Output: **160.0** lb
